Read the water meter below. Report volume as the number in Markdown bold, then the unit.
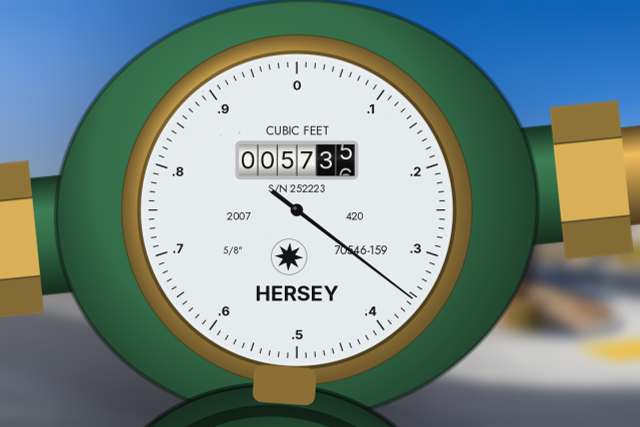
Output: **5735.35** ft³
